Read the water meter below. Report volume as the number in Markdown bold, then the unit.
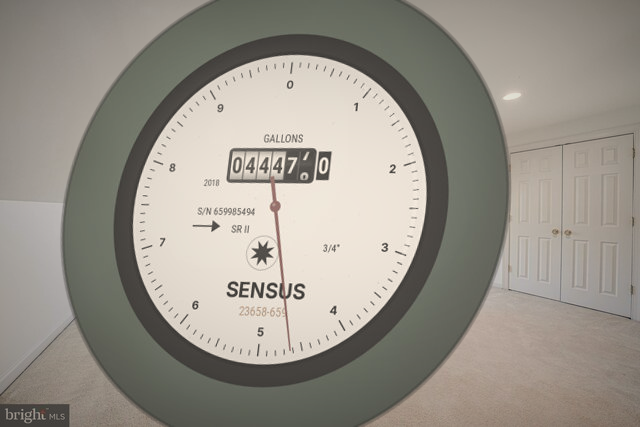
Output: **444774.6** gal
